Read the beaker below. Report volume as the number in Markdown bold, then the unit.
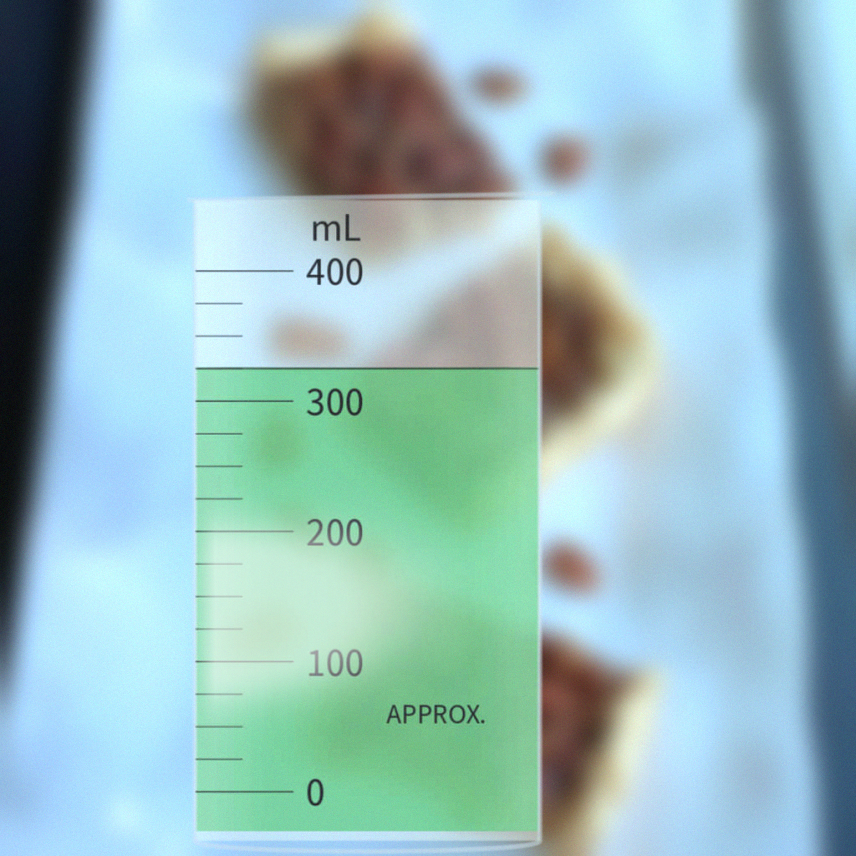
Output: **325** mL
